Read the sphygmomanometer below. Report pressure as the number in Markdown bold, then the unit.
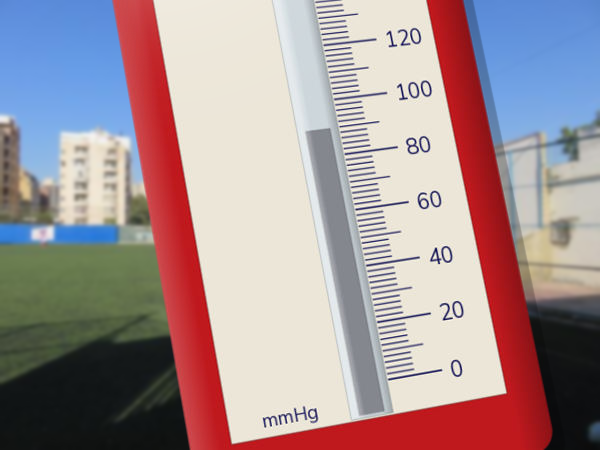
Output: **90** mmHg
